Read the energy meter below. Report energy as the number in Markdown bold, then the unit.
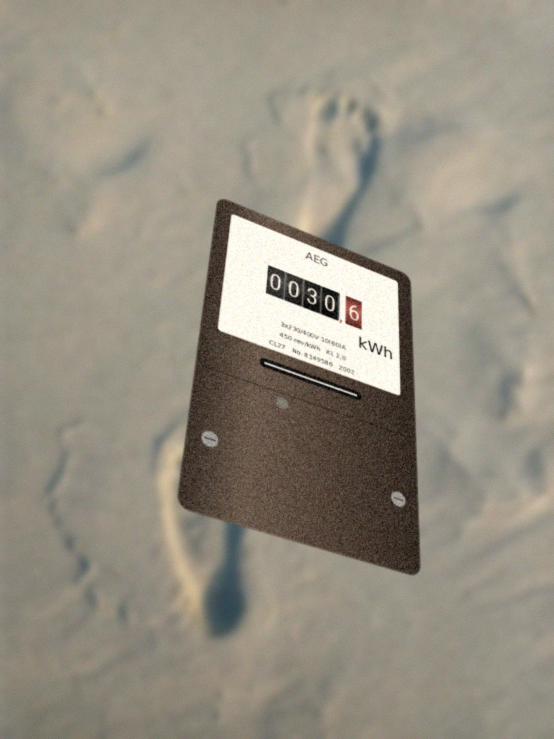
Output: **30.6** kWh
